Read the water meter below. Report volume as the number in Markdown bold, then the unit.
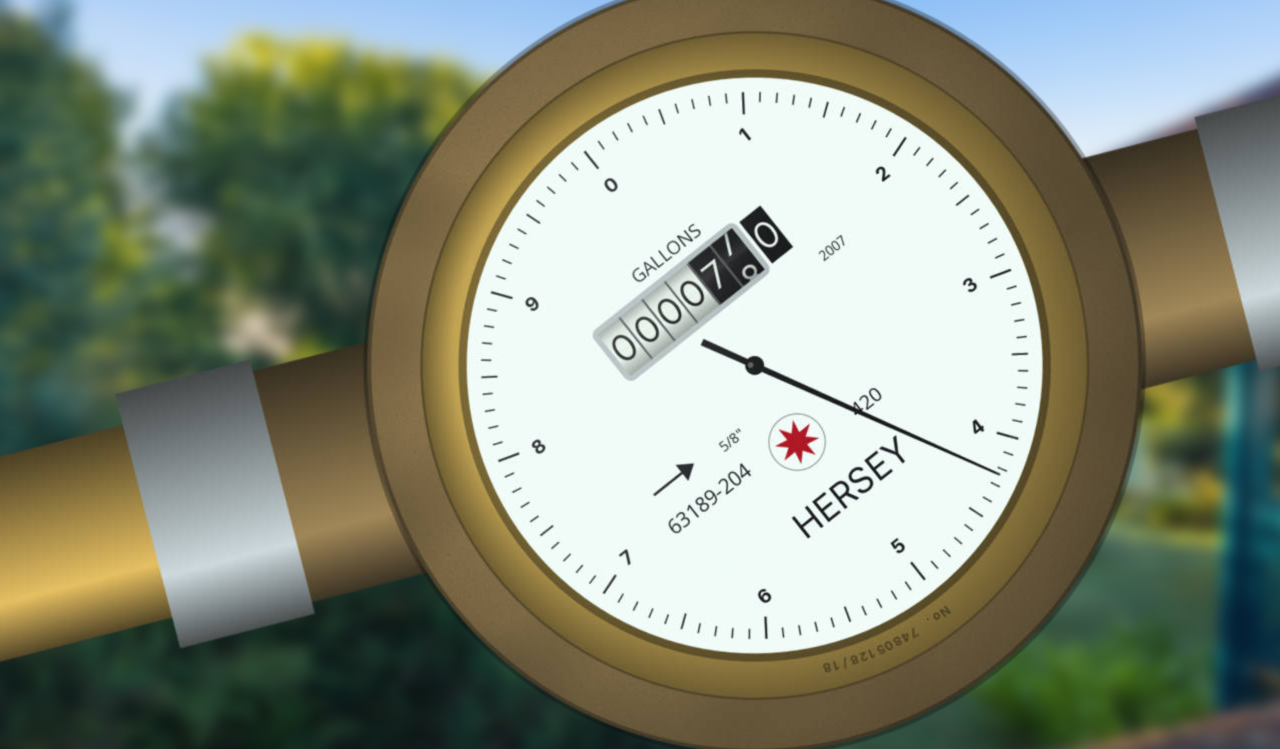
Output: **774.2** gal
